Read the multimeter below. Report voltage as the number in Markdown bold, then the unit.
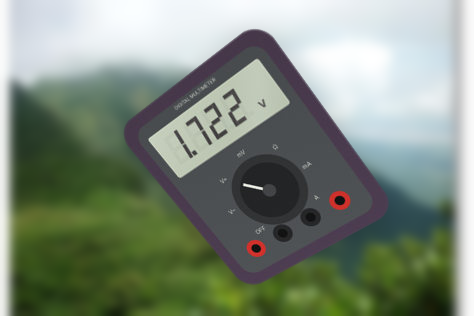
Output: **1.722** V
